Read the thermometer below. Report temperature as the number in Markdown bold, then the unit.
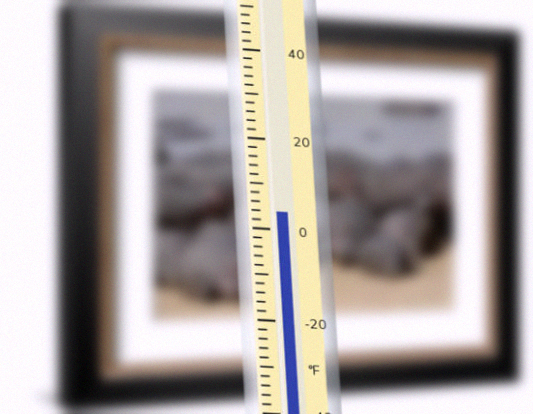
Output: **4** °F
